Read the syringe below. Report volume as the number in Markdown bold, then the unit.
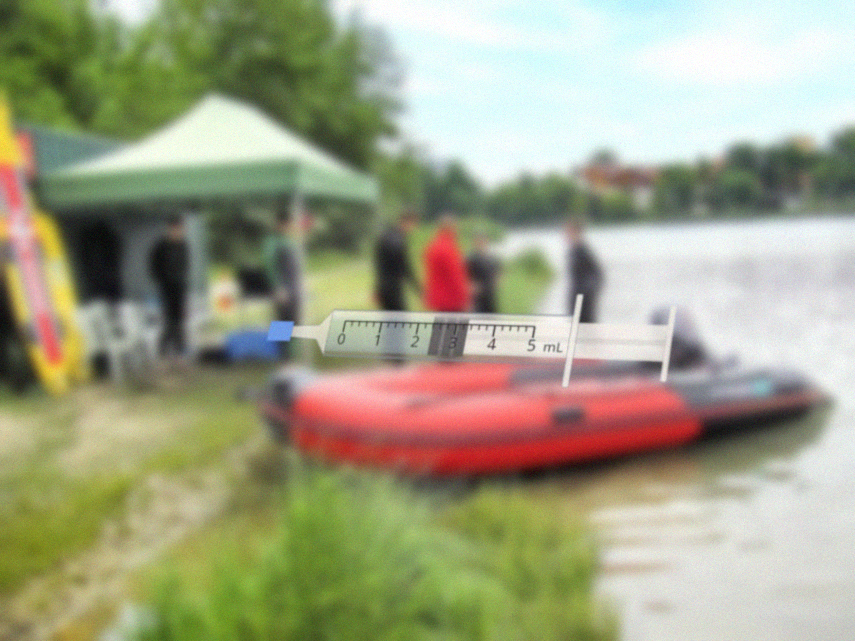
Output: **2.4** mL
